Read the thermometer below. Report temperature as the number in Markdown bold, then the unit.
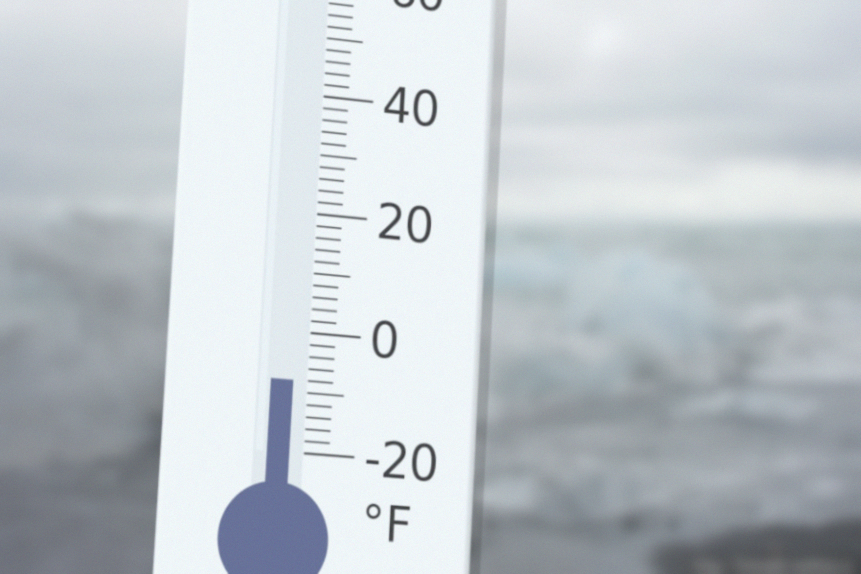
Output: **-8** °F
